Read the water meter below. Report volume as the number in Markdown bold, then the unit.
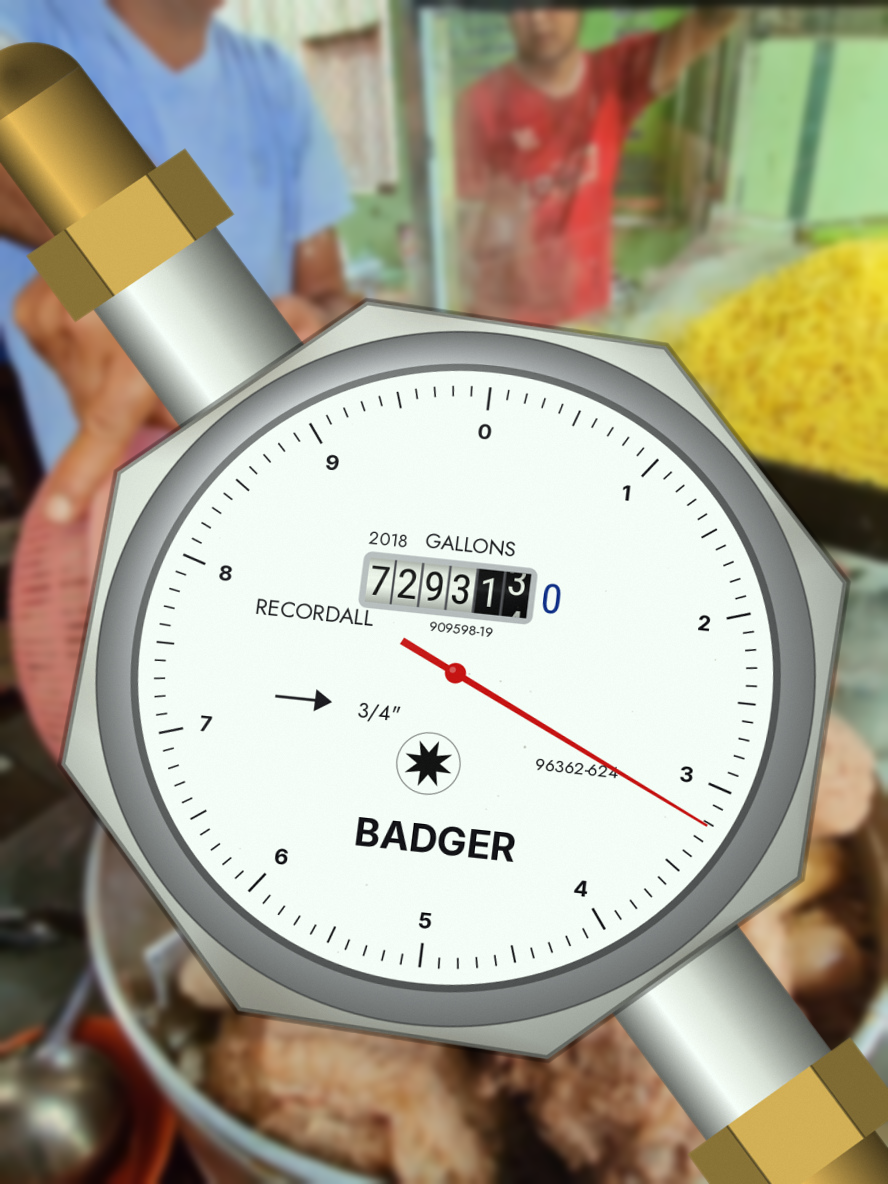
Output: **7293133.2** gal
